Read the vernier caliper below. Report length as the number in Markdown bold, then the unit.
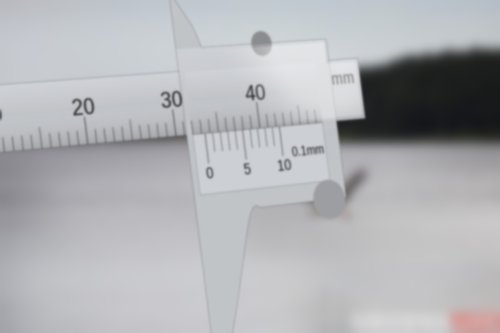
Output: **33.4** mm
